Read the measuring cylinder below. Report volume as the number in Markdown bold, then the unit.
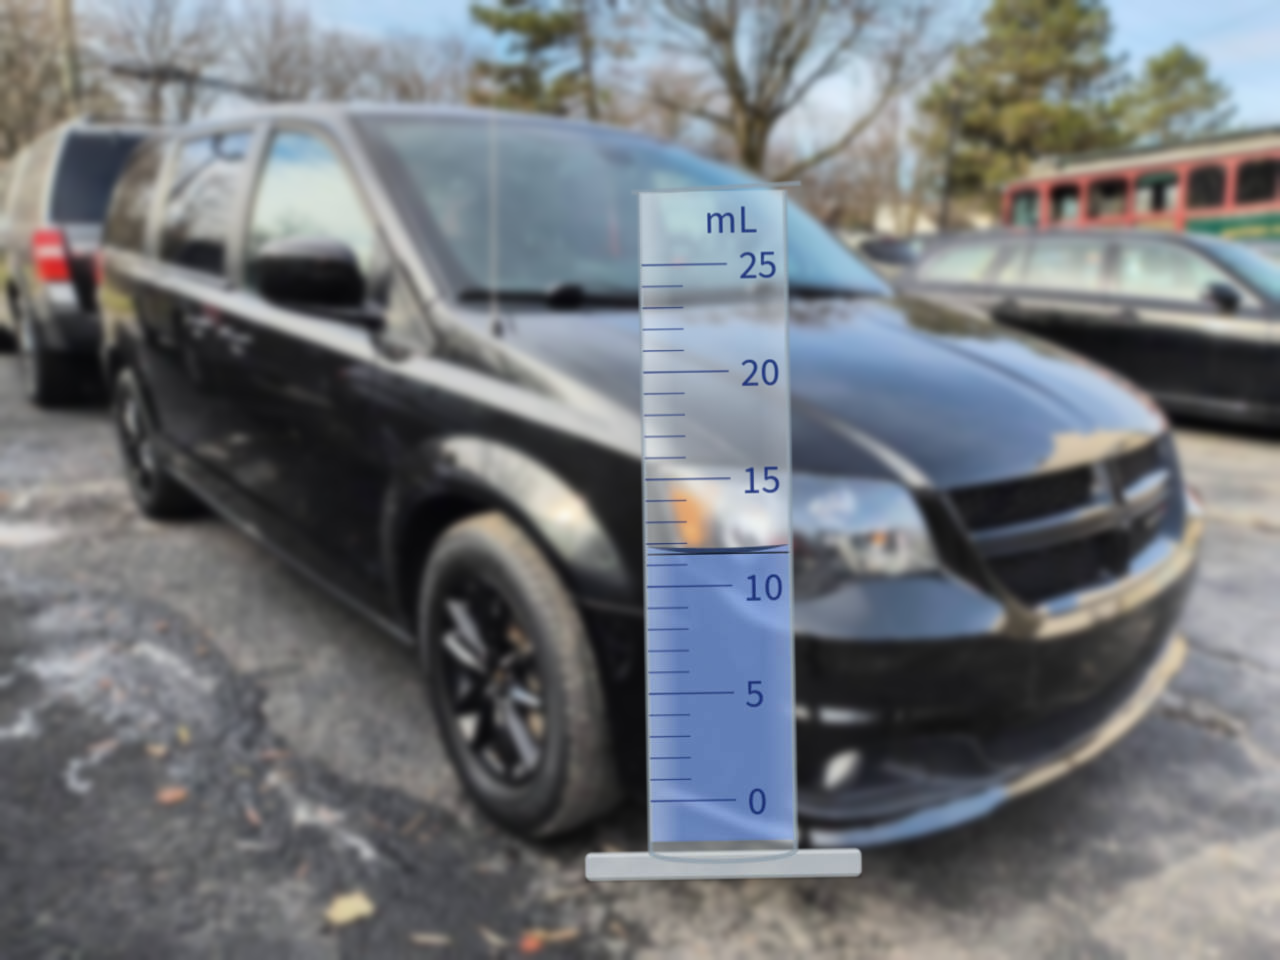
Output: **11.5** mL
